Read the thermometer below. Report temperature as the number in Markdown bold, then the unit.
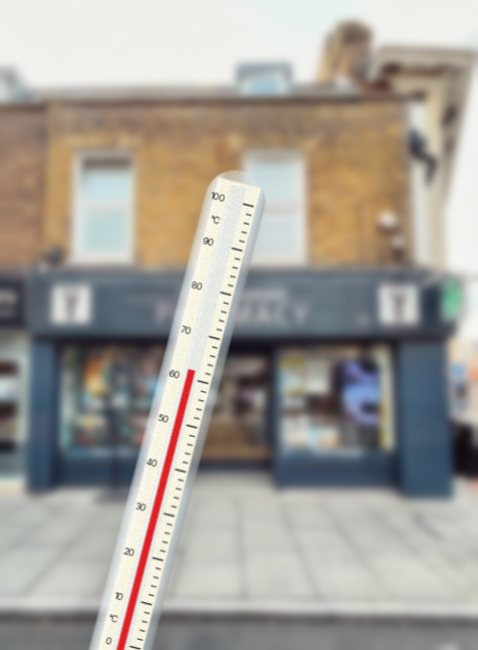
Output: **62** °C
